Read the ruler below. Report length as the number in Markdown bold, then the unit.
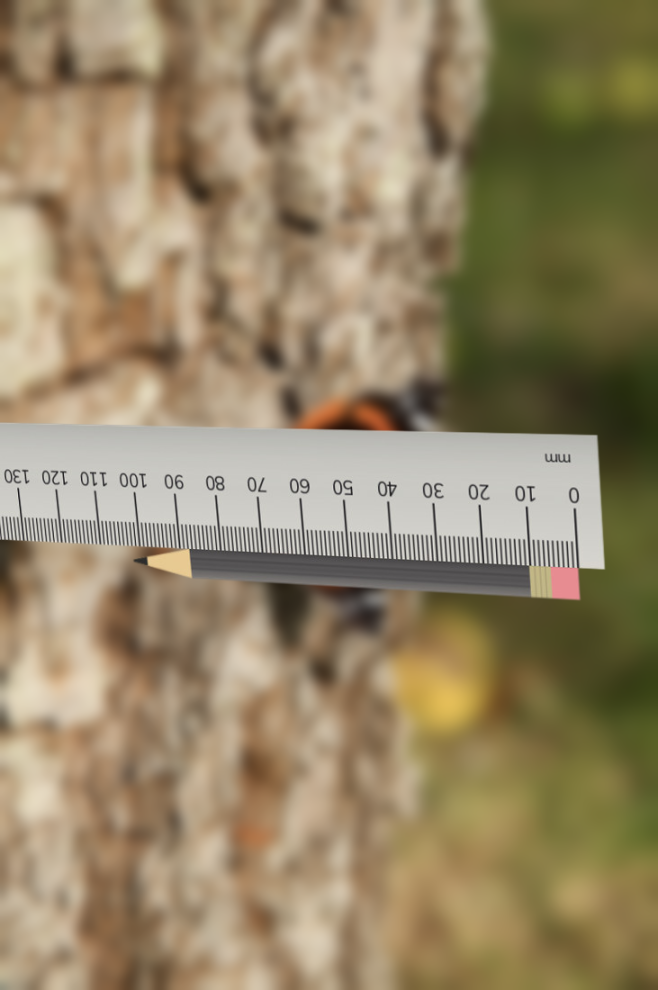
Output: **102** mm
